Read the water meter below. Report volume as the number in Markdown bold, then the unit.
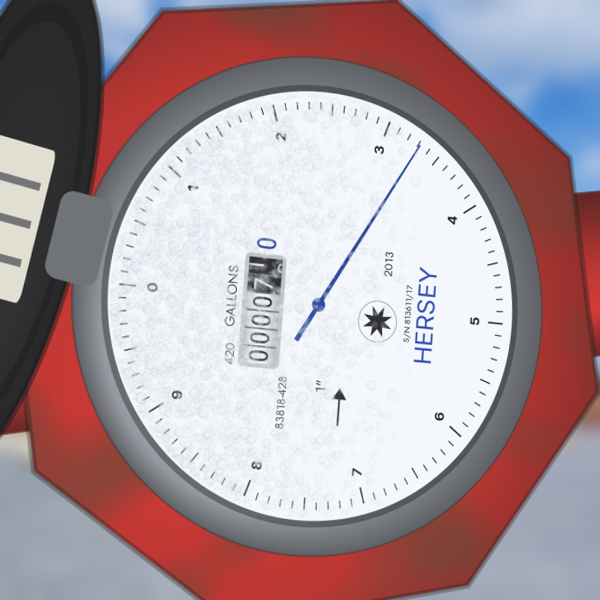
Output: **713.3** gal
